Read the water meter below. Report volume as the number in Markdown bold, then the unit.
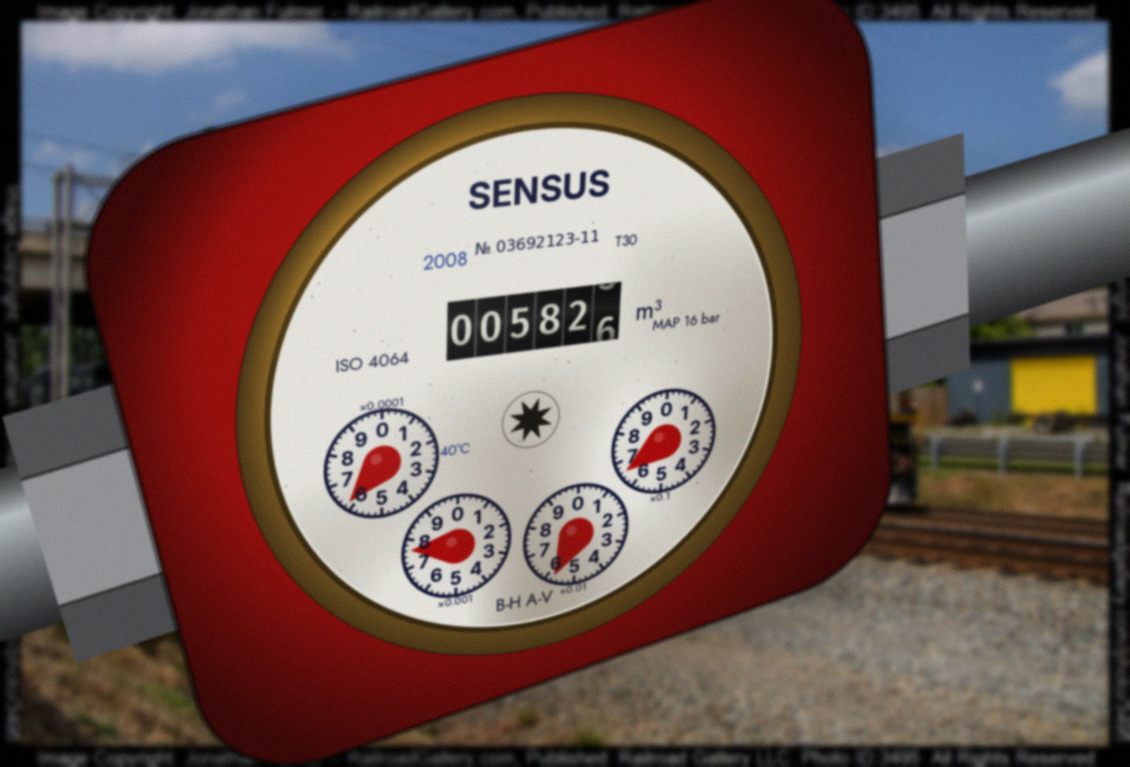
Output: **5825.6576** m³
